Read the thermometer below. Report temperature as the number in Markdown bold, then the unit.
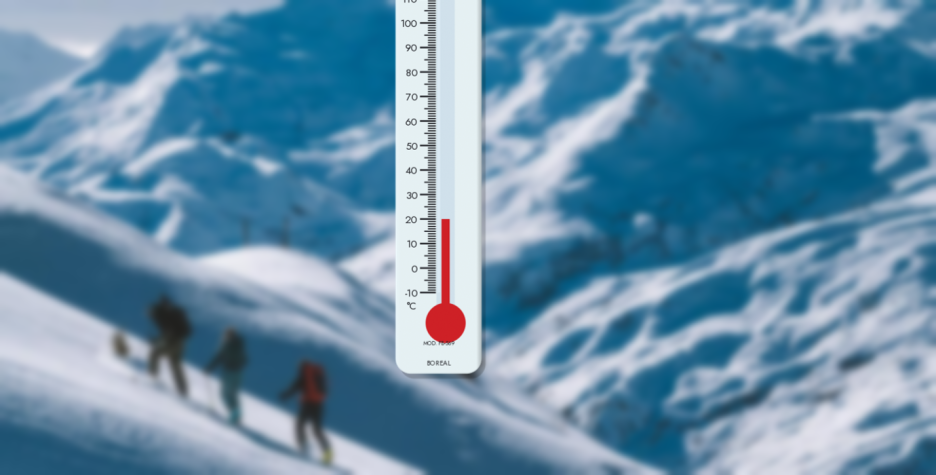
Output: **20** °C
